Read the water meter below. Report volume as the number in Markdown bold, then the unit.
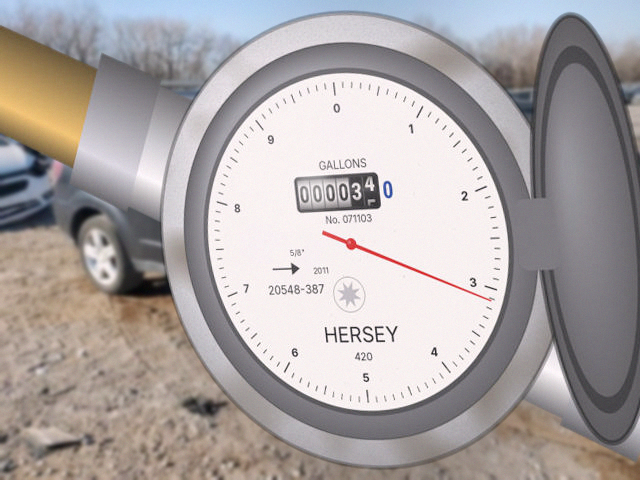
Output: **343.1** gal
